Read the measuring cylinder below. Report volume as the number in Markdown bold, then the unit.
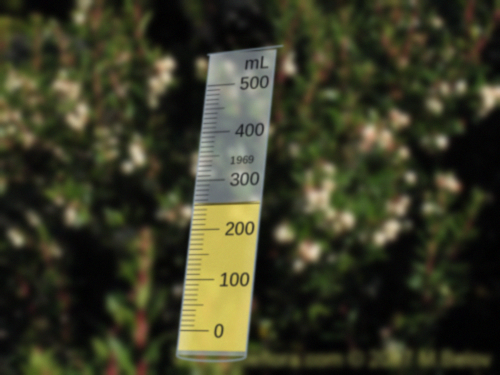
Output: **250** mL
